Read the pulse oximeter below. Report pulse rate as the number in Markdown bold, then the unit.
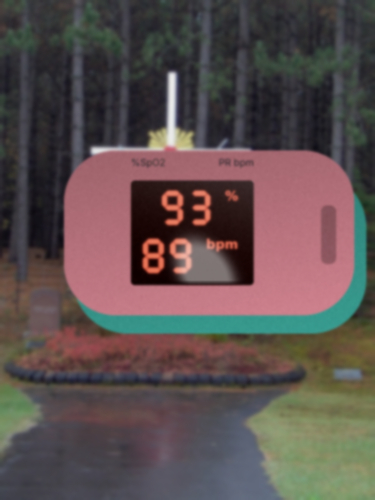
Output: **89** bpm
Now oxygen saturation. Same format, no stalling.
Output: **93** %
